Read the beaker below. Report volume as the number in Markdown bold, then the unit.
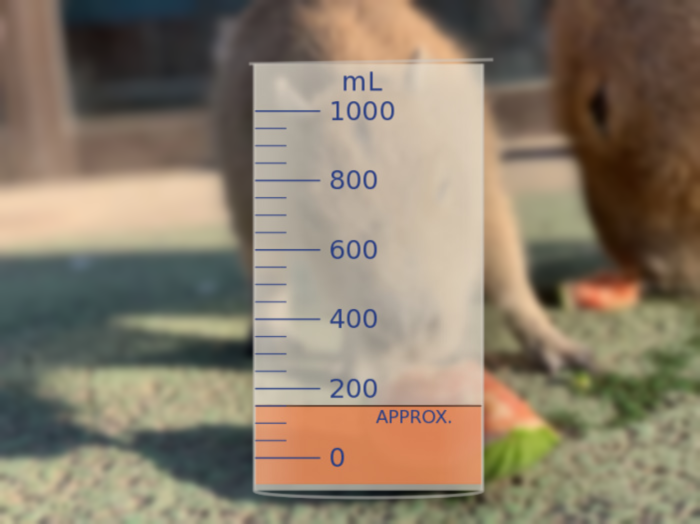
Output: **150** mL
